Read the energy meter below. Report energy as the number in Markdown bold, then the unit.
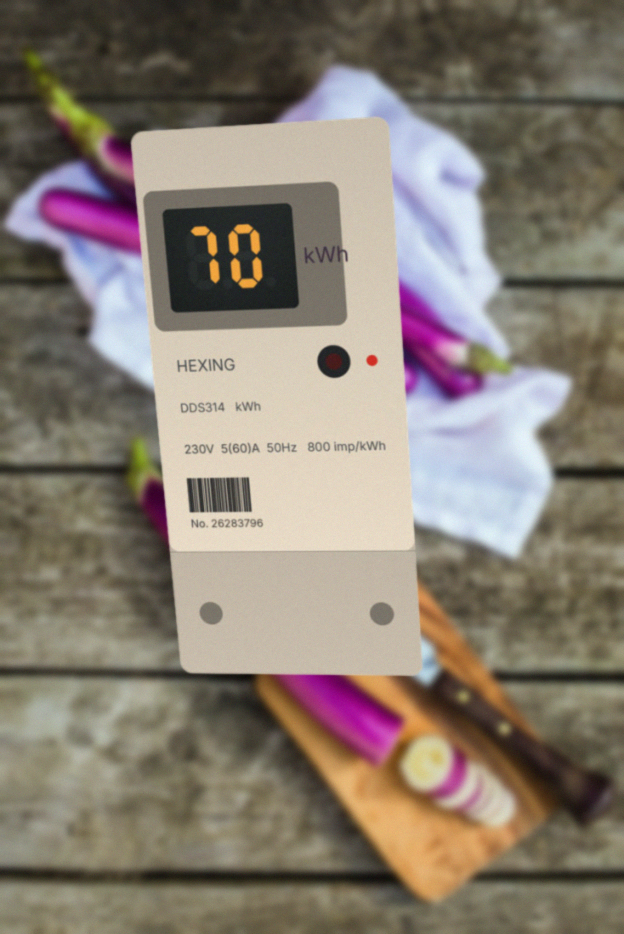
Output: **70** kWh
